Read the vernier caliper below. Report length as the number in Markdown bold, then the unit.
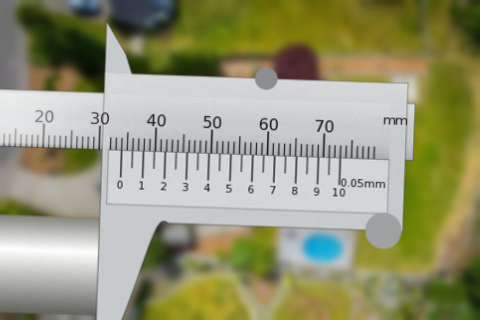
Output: **34.0** mm
